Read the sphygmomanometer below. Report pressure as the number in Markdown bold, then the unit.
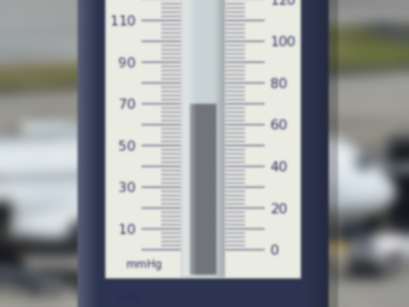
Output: **70** mmHg
